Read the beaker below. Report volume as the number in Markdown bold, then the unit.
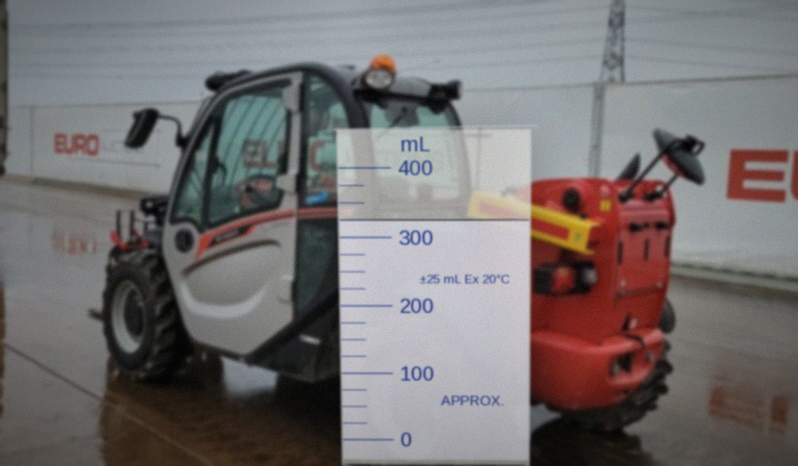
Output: **325** mL
